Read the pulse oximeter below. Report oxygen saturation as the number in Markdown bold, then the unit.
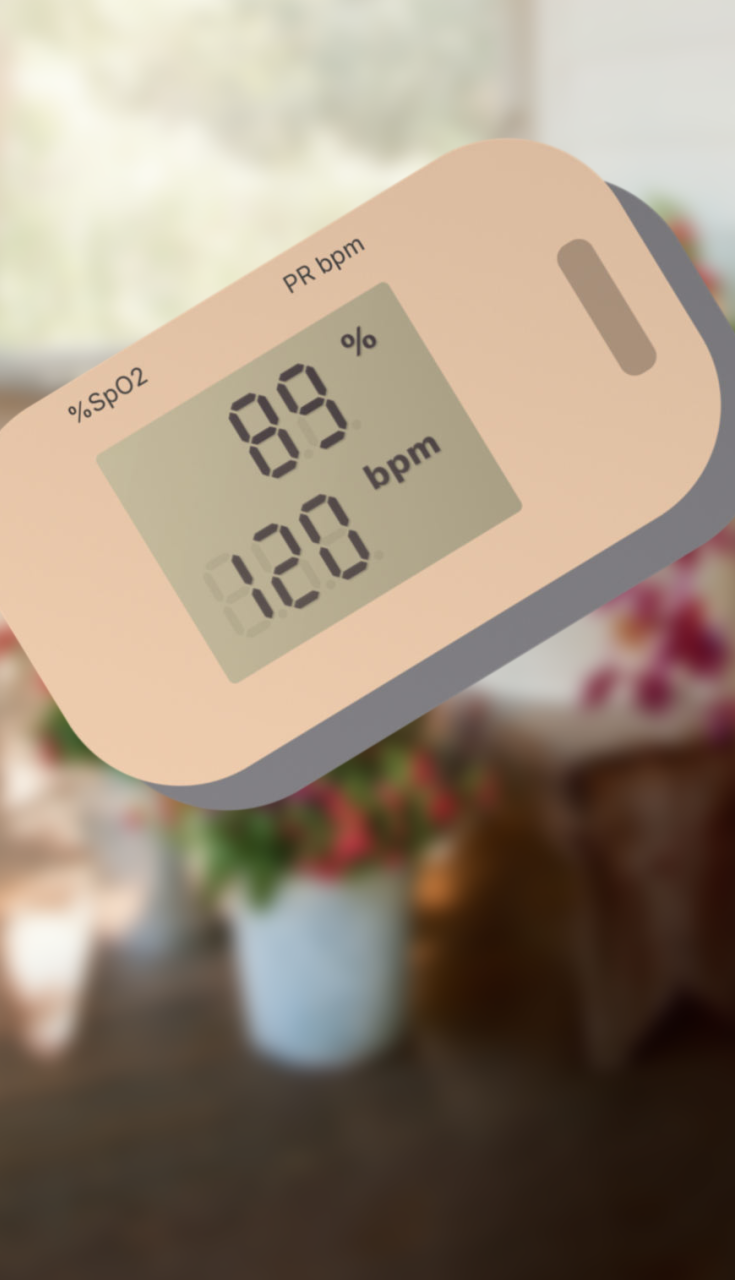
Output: **89** %
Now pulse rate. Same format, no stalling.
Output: **120** bpm
